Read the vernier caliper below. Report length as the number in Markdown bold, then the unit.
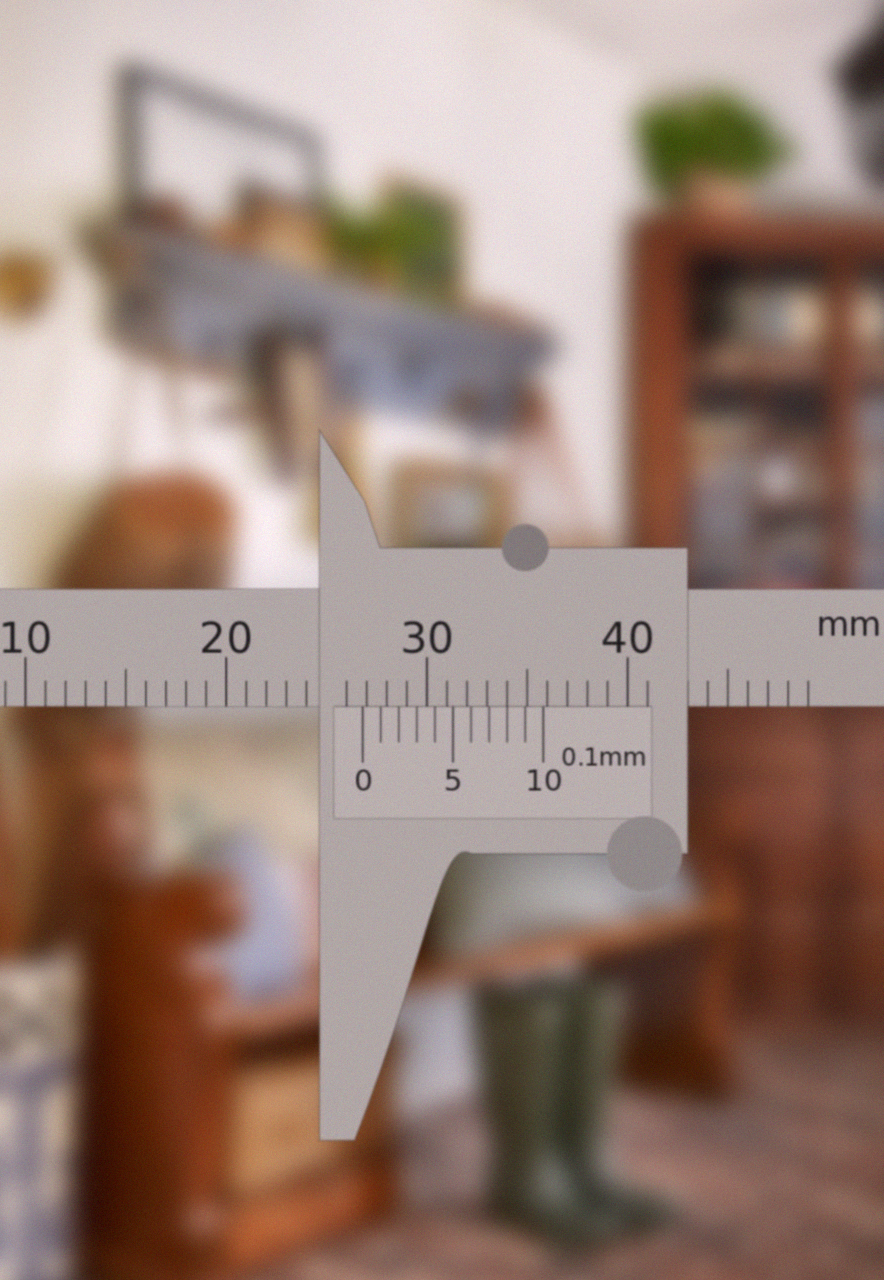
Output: **26.8** mm
